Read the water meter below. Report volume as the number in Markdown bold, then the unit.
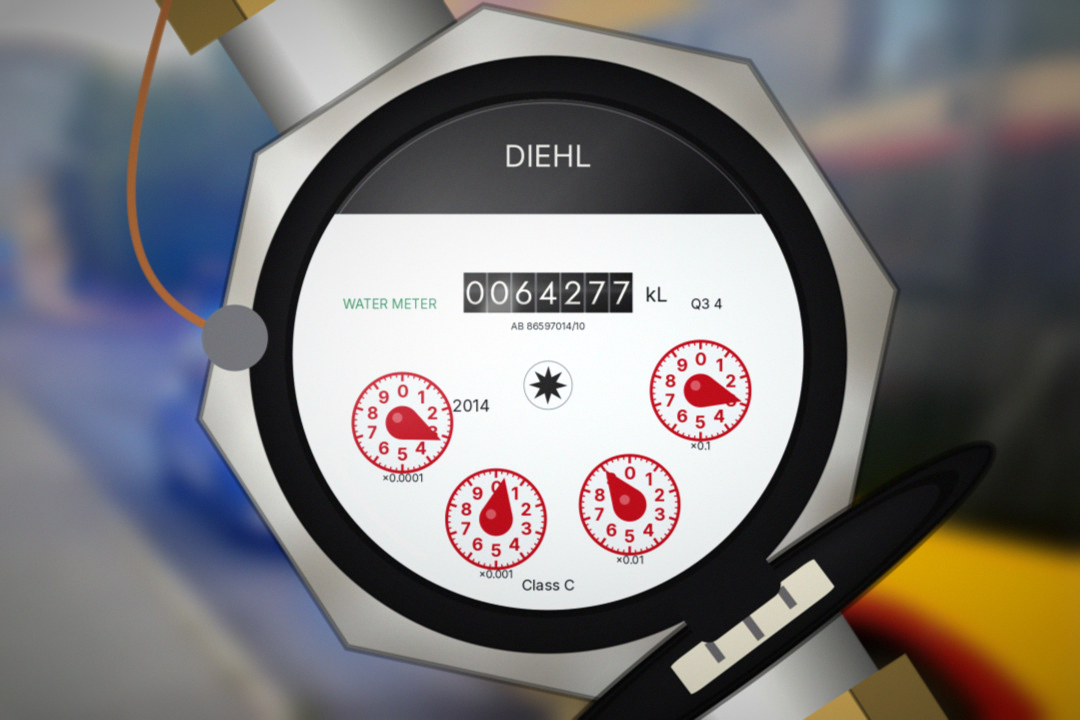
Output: **64277.2903** kL
